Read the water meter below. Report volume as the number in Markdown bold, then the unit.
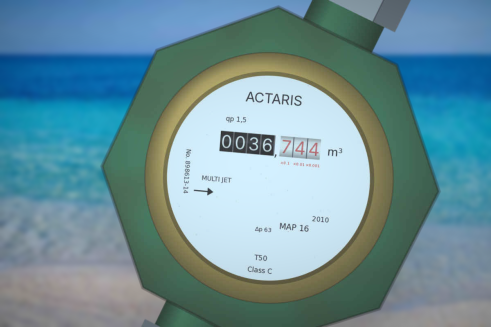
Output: **36.744** m³
